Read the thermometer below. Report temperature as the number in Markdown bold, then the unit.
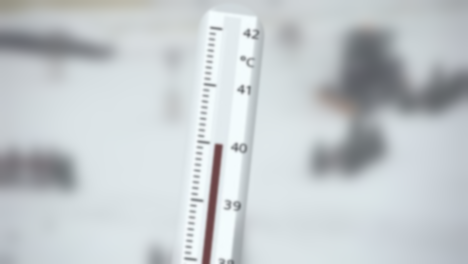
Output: **40** °C
